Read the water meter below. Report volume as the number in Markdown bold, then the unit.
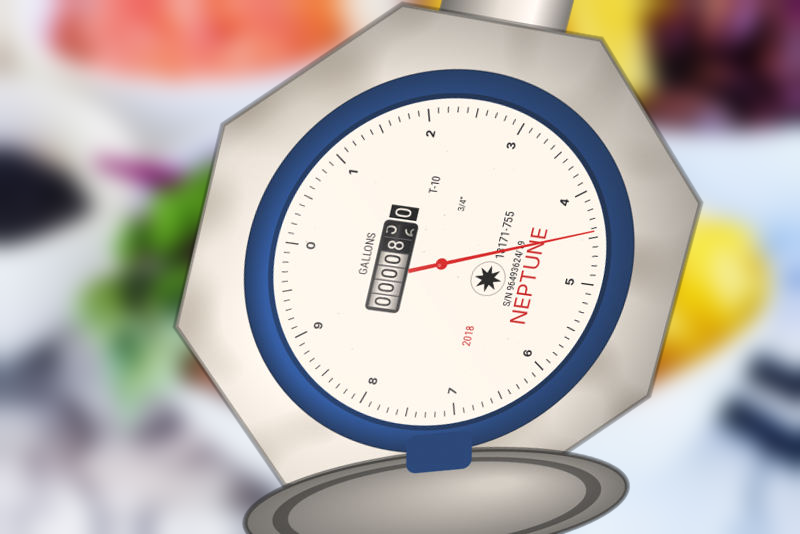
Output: **854.4** gal
